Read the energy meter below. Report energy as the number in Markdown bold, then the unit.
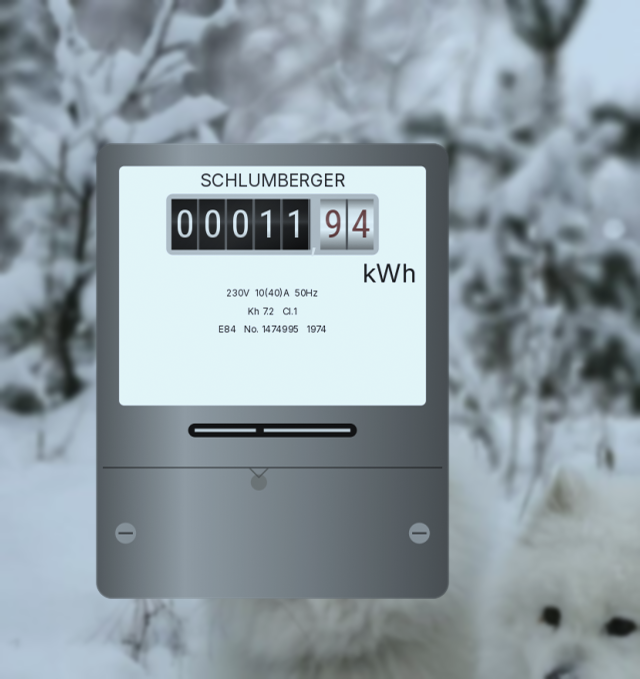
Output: **11.94** kWh
